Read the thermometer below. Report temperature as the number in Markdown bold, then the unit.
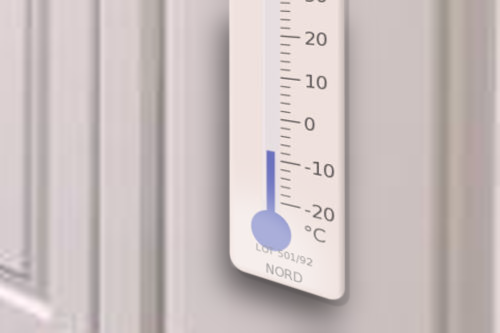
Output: **-8** °C
